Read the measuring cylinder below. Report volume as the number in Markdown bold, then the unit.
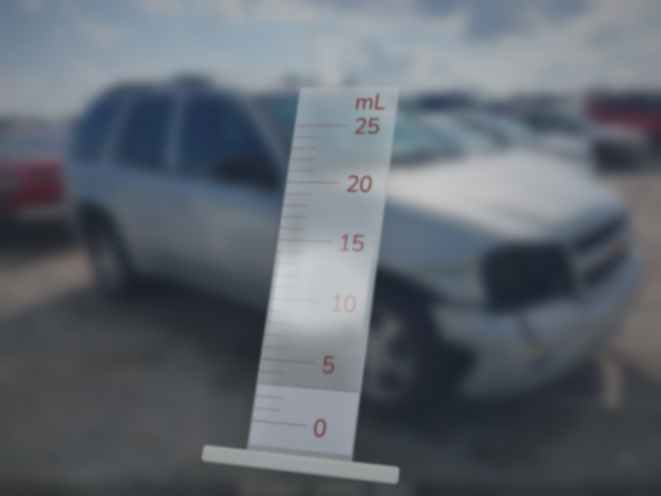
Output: **3** mL
